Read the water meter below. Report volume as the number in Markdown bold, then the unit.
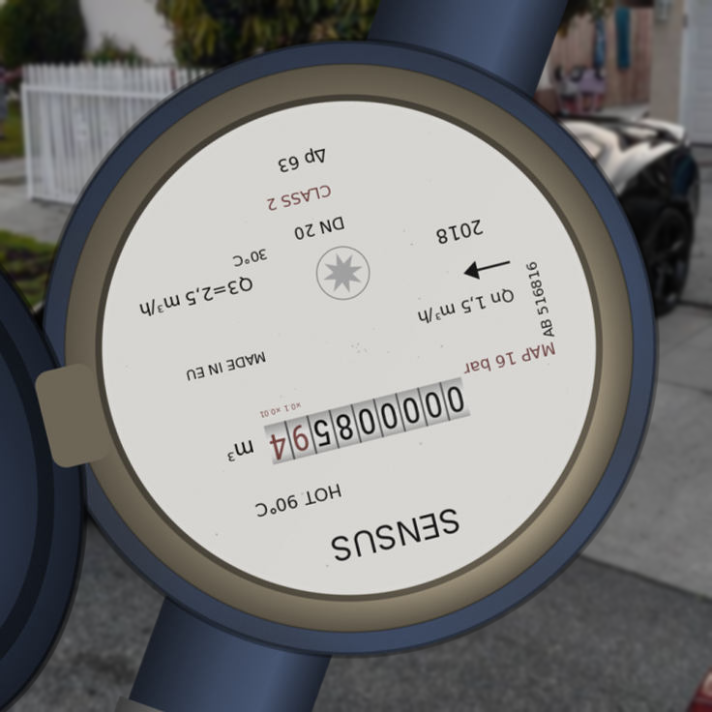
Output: **85.94** m³
